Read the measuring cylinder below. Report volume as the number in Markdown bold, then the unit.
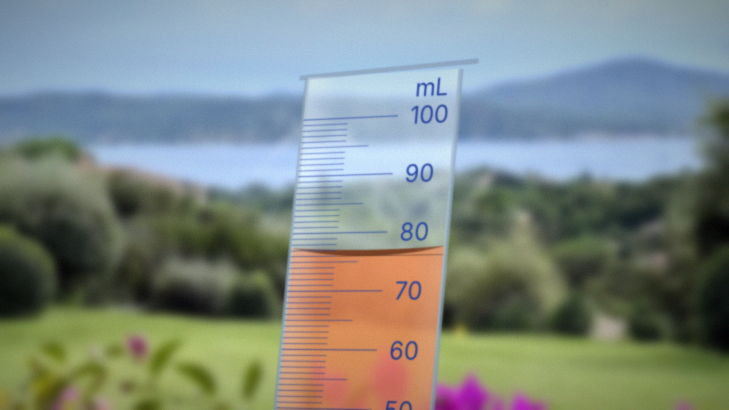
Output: **76** mL
